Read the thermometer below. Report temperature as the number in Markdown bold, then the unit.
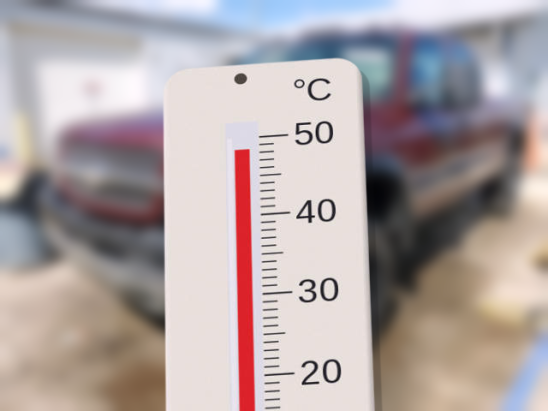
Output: **48.5** °C
